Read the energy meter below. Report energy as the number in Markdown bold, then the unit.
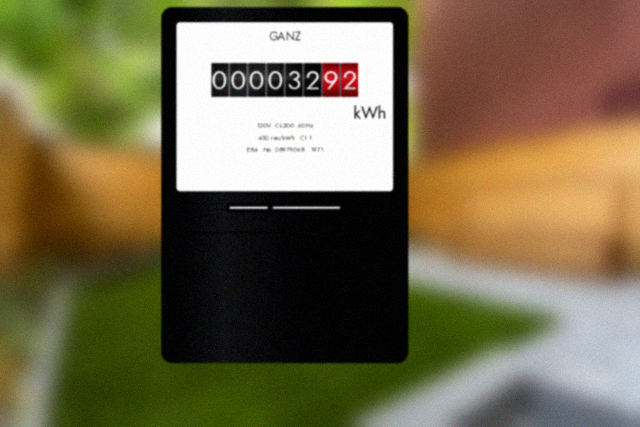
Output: **32.92** kWh
